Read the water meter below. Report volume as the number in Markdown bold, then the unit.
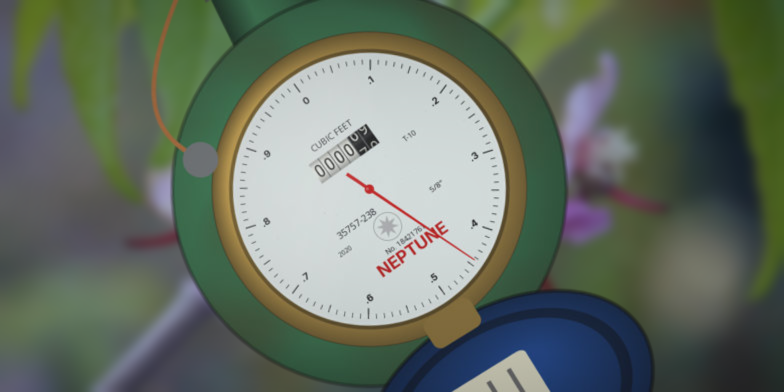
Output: **69.44** ft³
